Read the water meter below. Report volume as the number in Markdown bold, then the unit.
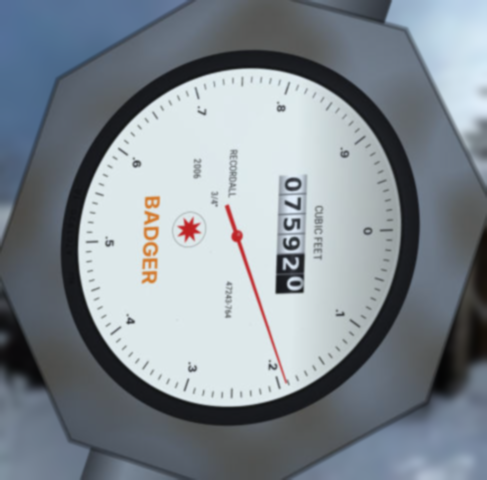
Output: **75920.19** ft³
